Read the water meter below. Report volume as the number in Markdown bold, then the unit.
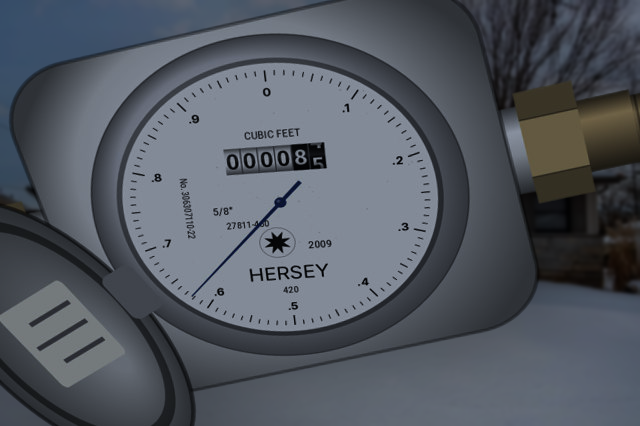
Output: **84.62** ft³
